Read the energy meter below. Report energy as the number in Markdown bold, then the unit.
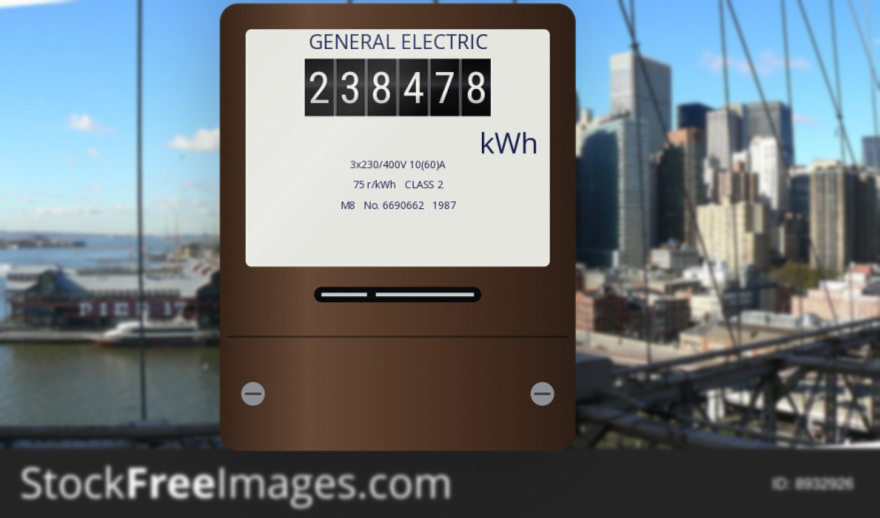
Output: **238478** kWh
